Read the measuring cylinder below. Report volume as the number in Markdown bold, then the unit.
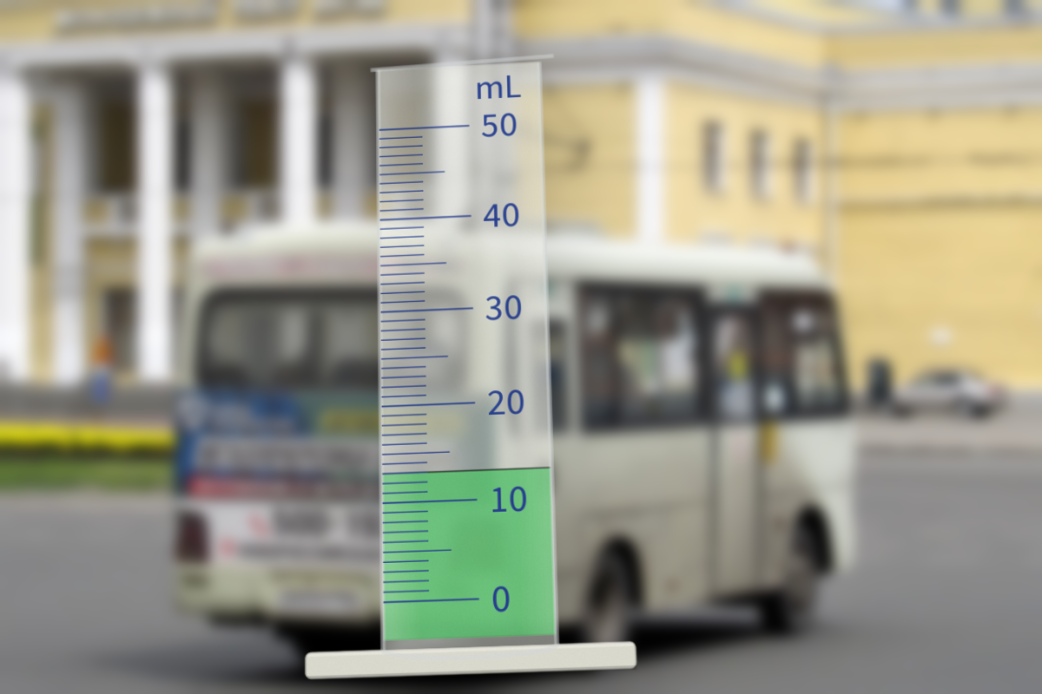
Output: **13** mL
